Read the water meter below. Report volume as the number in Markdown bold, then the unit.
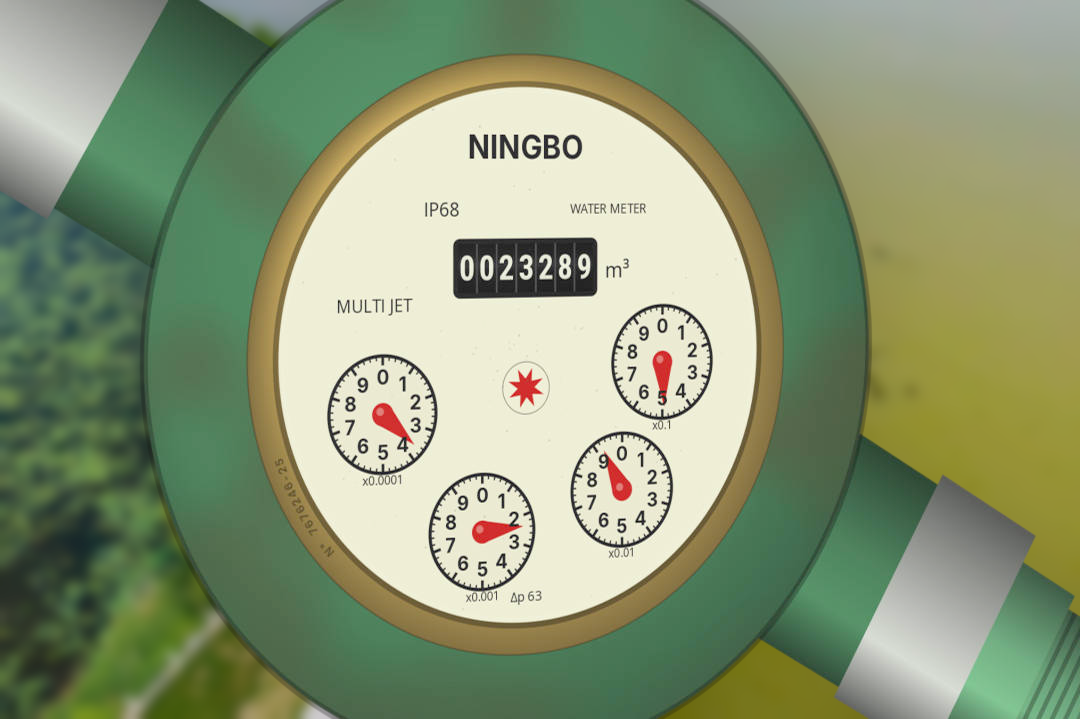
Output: **23289.4923** m³
